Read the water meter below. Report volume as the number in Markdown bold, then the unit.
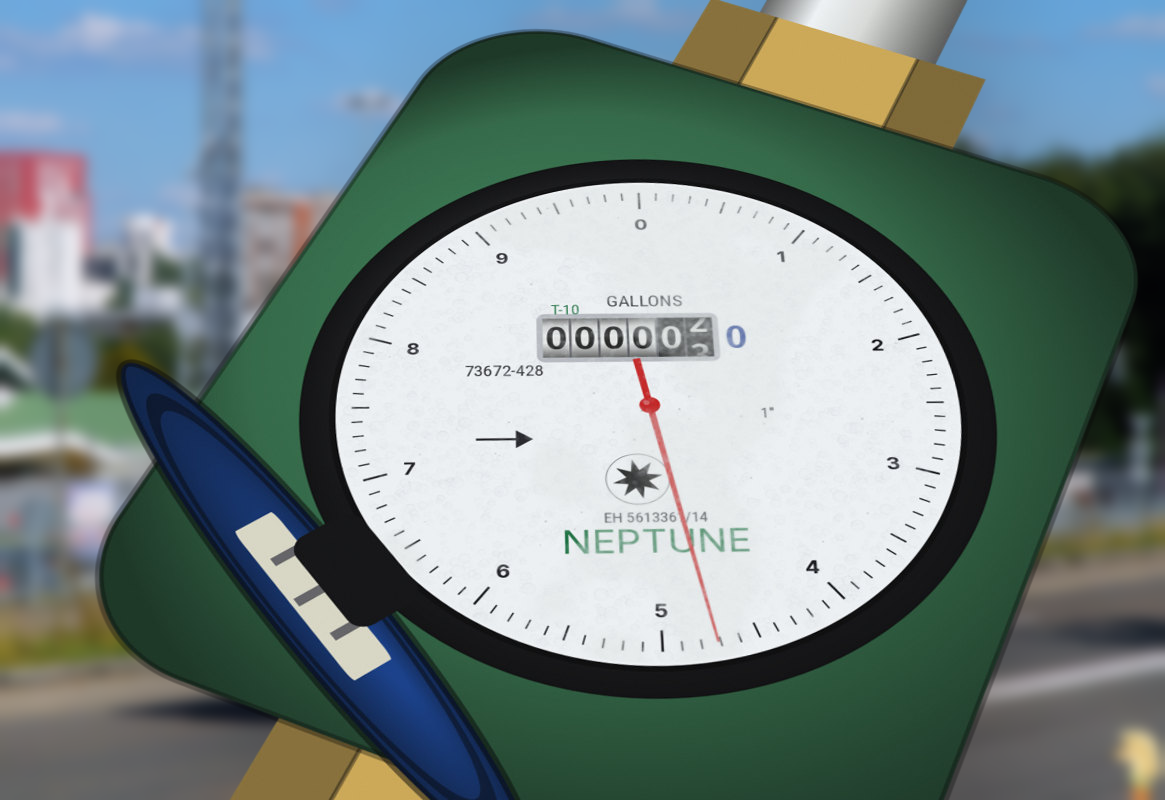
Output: **24.7** gal
